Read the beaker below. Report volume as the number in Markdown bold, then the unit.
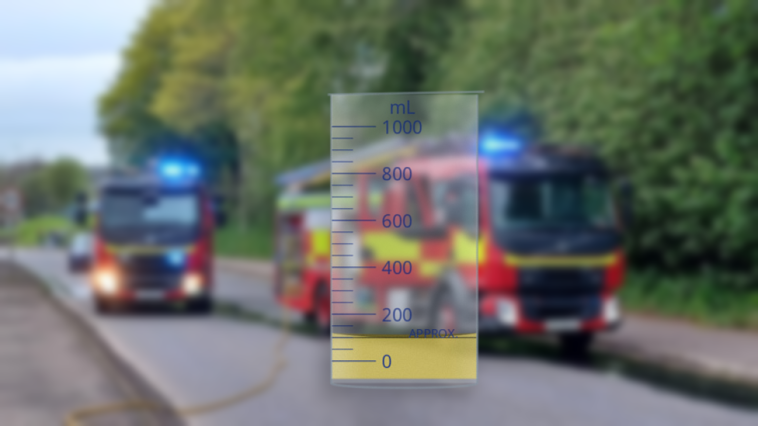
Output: **100** mL
